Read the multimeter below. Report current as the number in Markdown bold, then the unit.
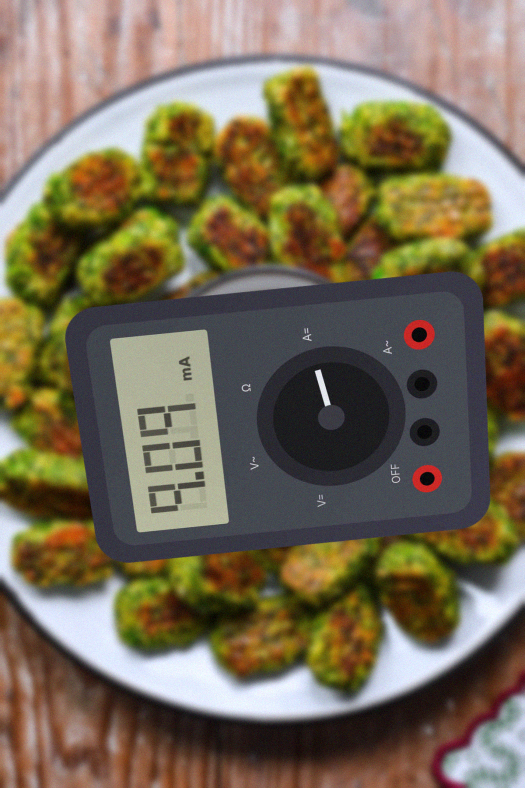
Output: **9.09** mA
